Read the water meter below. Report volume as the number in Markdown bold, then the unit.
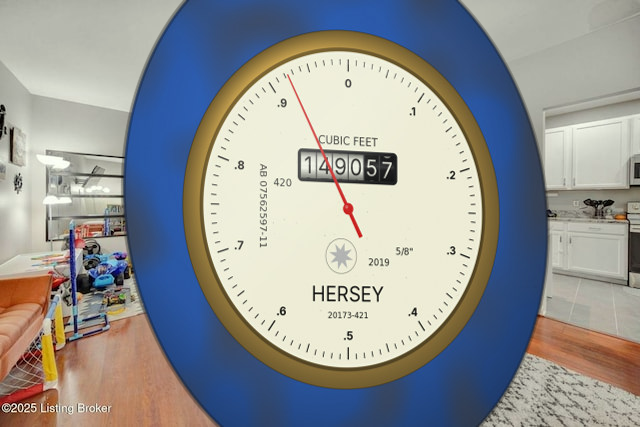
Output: **149056.92** ft³
